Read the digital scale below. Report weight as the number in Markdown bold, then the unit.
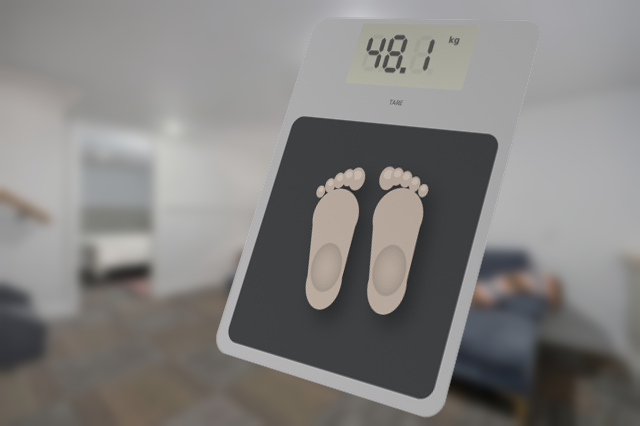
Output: **48.1** kg
